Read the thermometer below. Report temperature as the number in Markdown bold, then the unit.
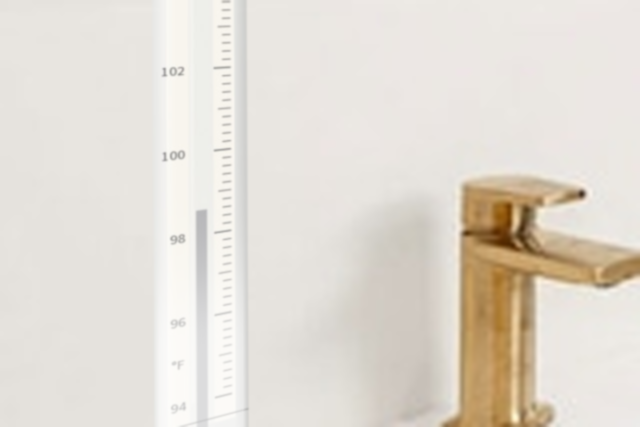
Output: **98.6** °F
